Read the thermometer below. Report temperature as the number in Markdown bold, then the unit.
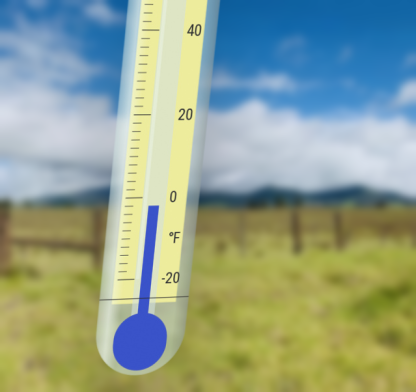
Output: **-2** °F
